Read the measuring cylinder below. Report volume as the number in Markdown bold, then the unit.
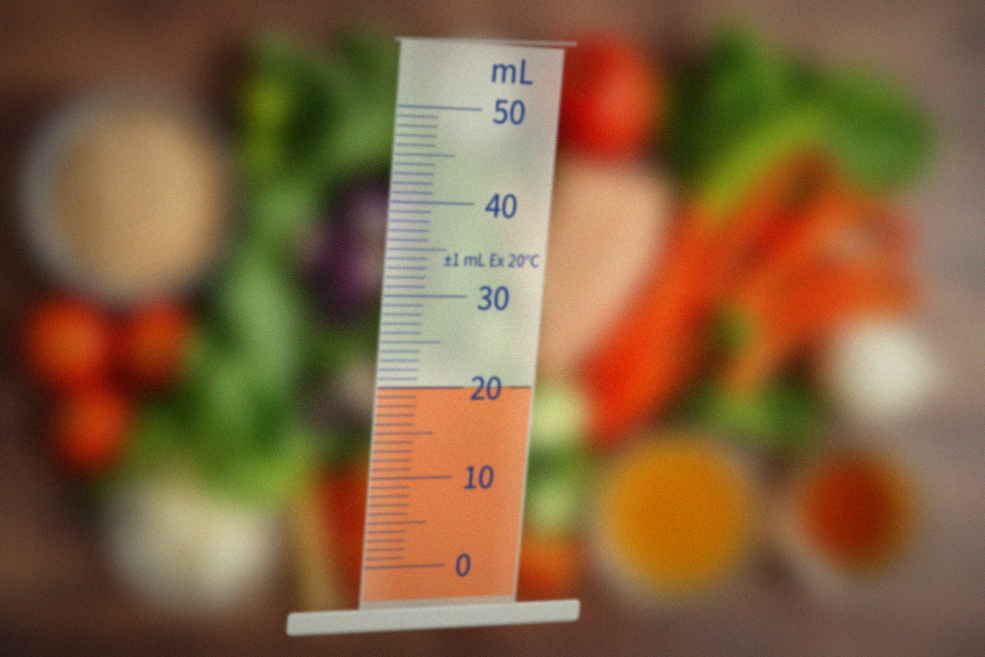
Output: **20** mL
